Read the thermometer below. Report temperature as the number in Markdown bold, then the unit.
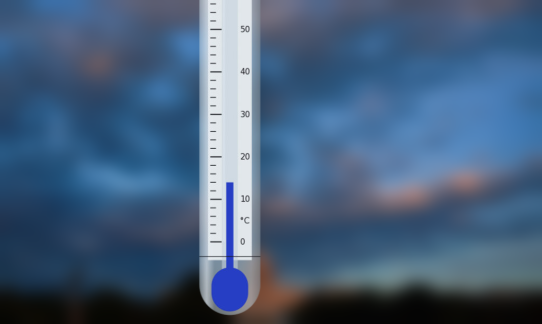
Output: **14** °C
